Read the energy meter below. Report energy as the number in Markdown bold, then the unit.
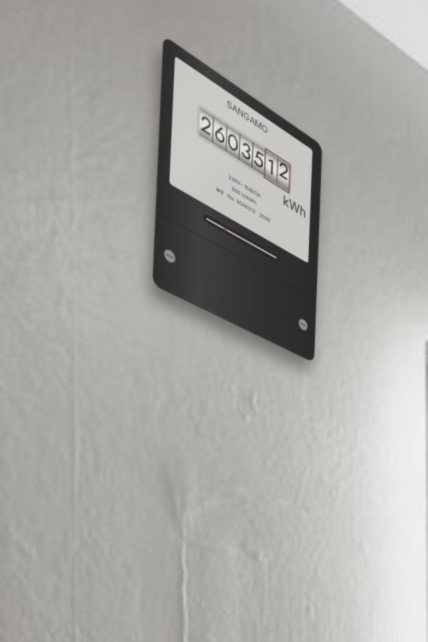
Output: **26035.12** kWh
